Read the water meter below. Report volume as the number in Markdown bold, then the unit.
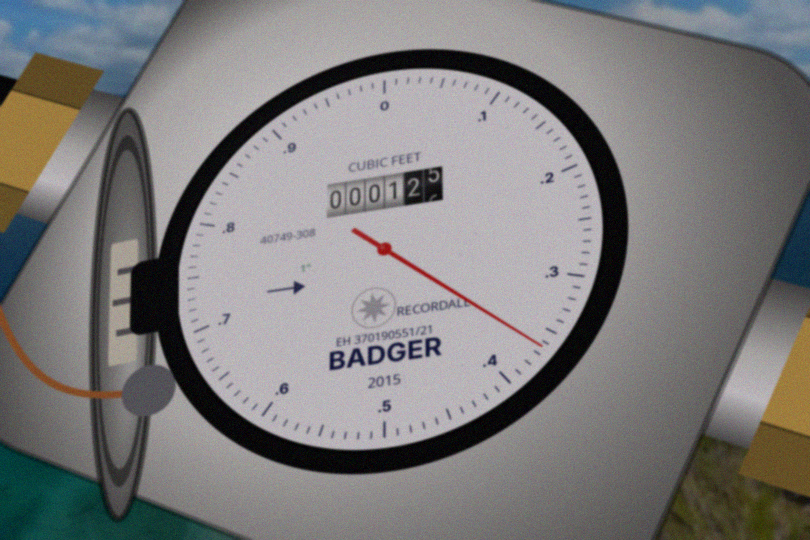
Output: **125.36** ft³
